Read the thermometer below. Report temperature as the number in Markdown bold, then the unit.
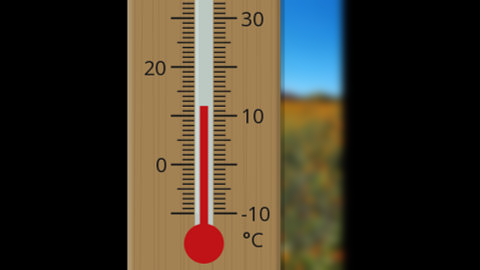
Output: **12** °C
